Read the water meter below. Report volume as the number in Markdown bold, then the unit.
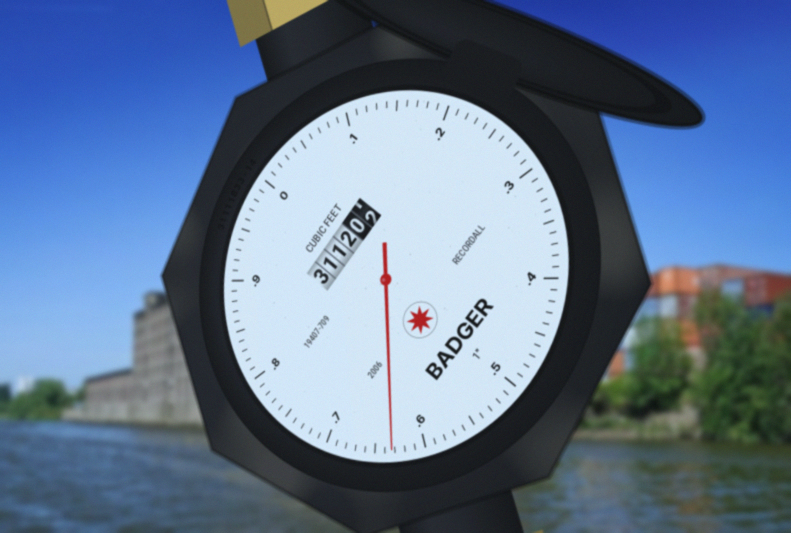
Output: **311201.63** ft³
